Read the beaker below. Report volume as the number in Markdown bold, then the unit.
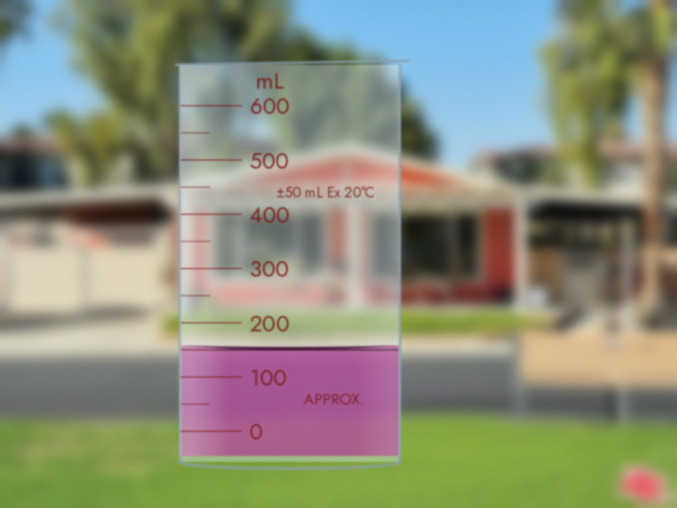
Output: **150** mL
